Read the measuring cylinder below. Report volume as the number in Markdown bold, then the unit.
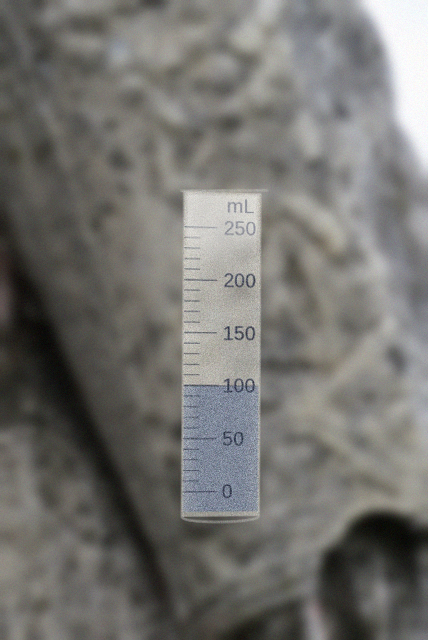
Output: **100** mL
